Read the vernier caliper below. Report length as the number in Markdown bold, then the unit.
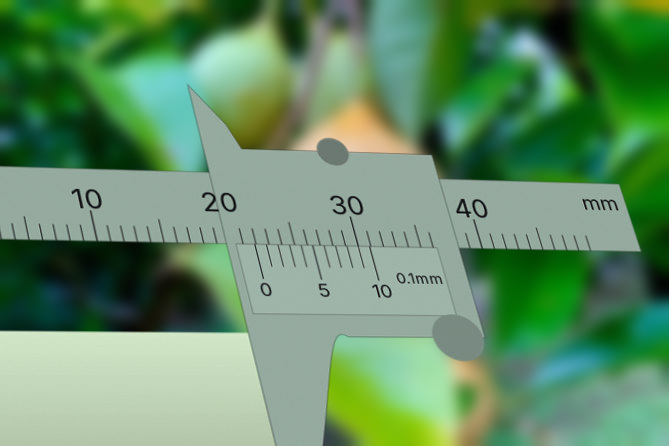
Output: **21.9** mm
